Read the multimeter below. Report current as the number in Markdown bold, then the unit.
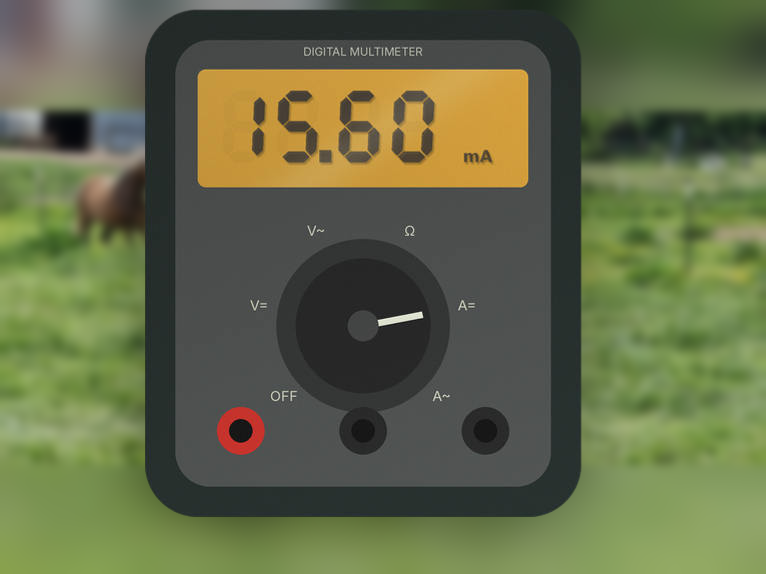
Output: **15.60** mA
